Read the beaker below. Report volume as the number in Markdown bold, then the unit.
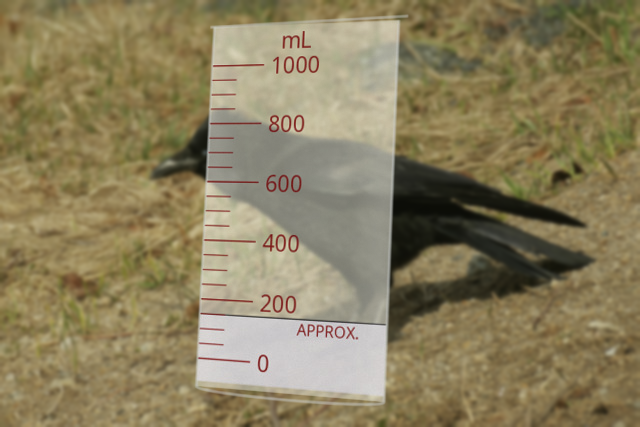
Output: **150** mL
